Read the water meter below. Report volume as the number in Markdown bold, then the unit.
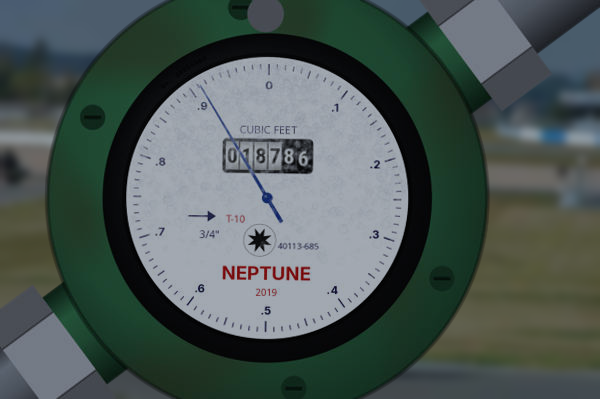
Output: **18785.91** ft³
